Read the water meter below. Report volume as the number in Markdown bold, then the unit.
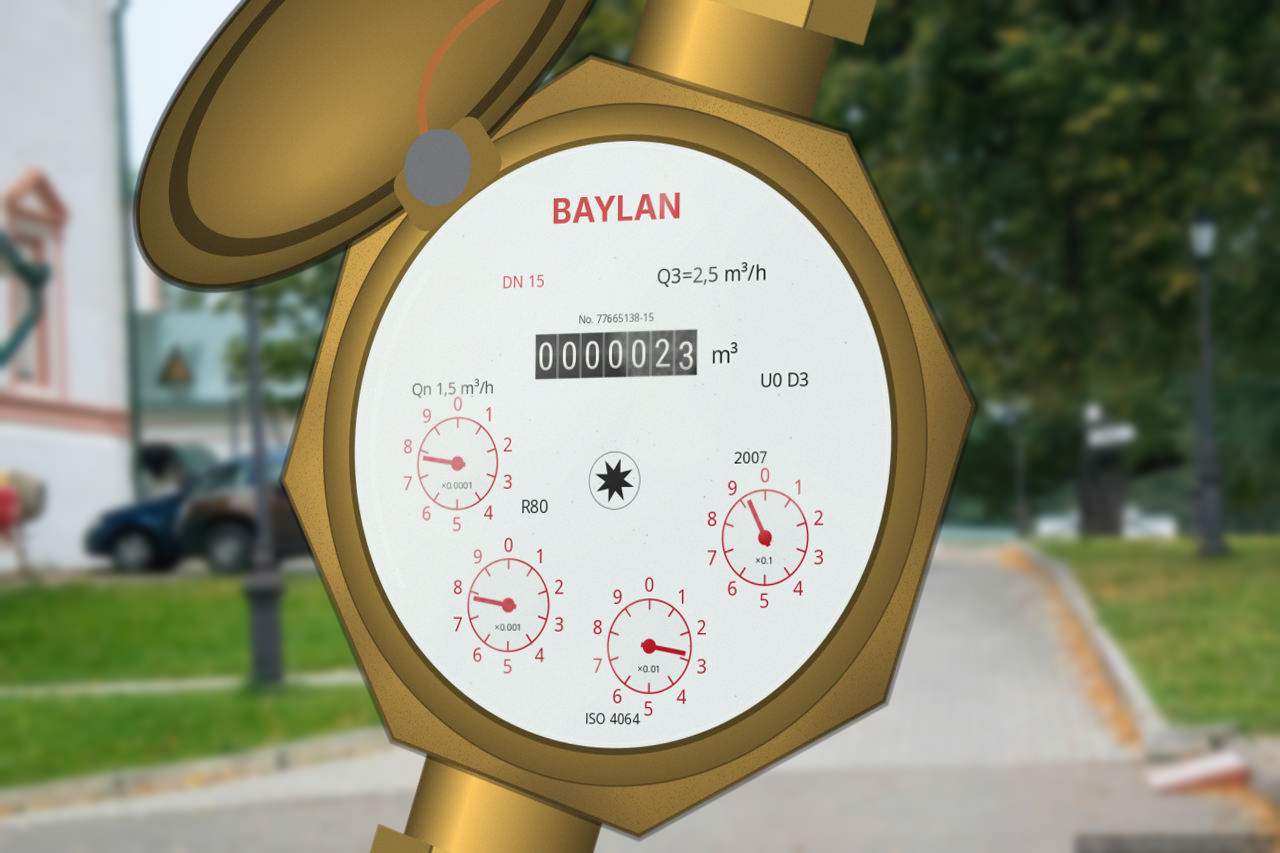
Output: **22.9277** m³
